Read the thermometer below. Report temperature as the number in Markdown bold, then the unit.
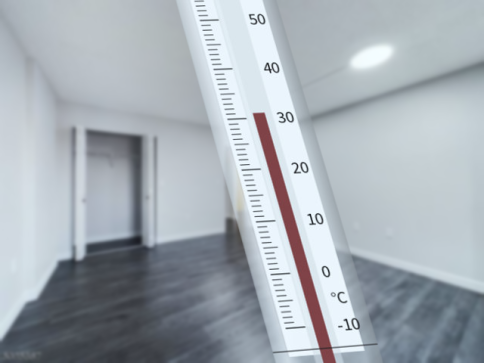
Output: **31** °C
